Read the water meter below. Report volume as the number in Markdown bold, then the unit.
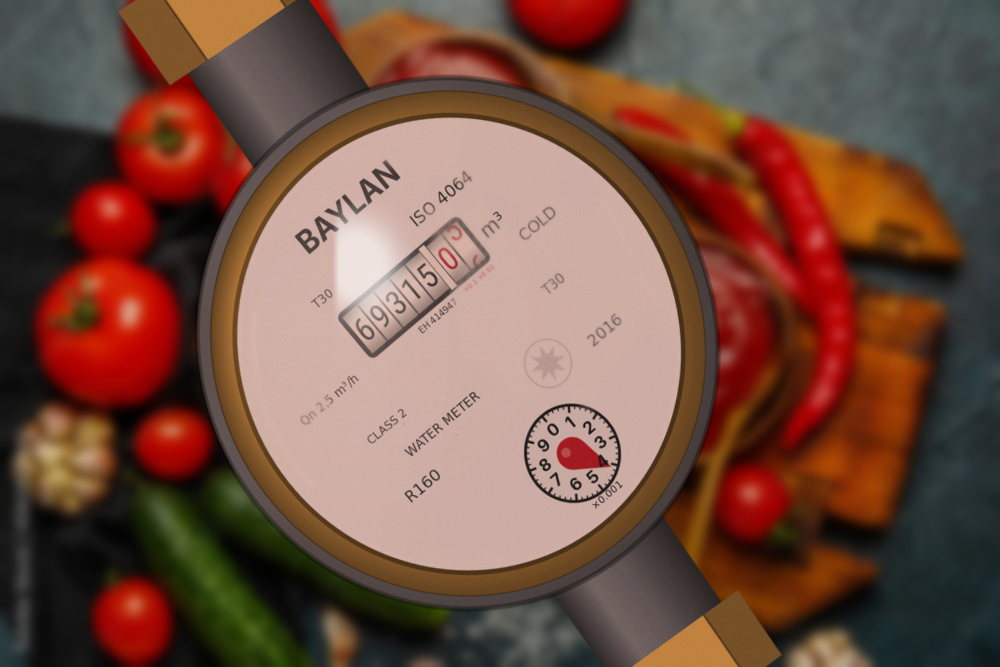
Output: **69315.054** m³
